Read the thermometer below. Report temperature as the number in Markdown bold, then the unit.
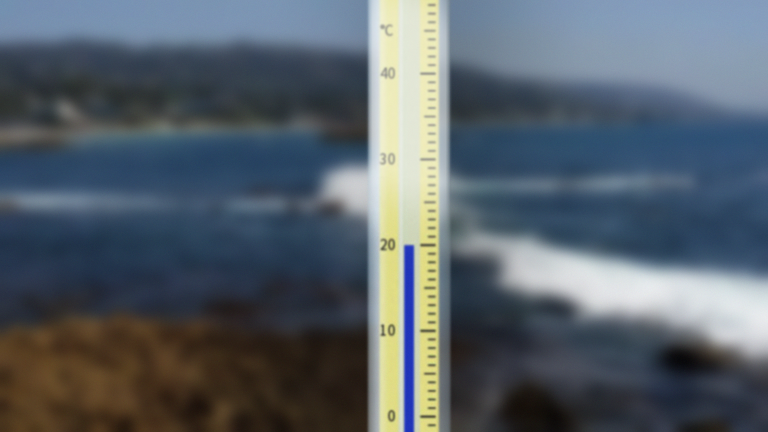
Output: **20** °C
